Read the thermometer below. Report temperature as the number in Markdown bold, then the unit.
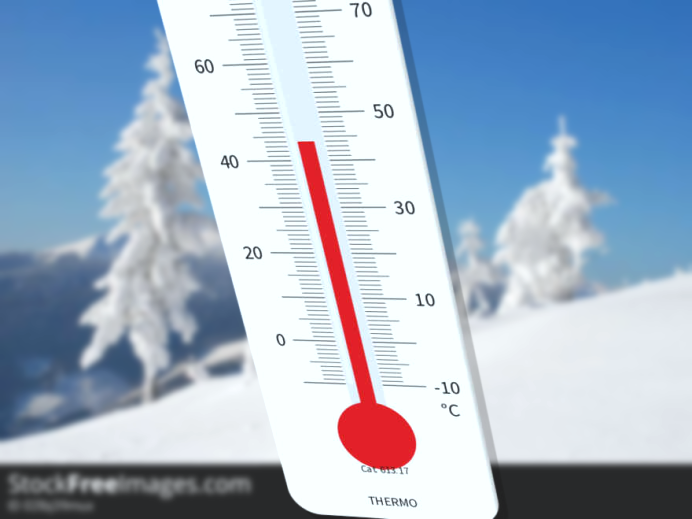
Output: **44** °C
